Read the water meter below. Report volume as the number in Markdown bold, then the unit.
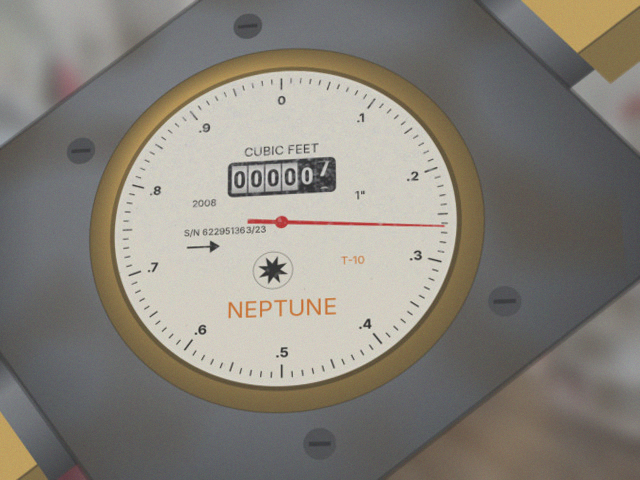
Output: **7.26** ft³
